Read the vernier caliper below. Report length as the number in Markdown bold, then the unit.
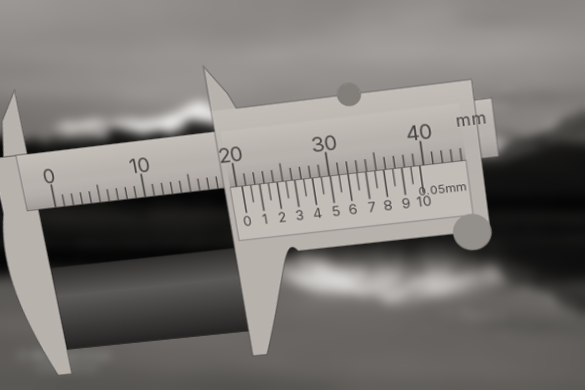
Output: **20.6** mm
